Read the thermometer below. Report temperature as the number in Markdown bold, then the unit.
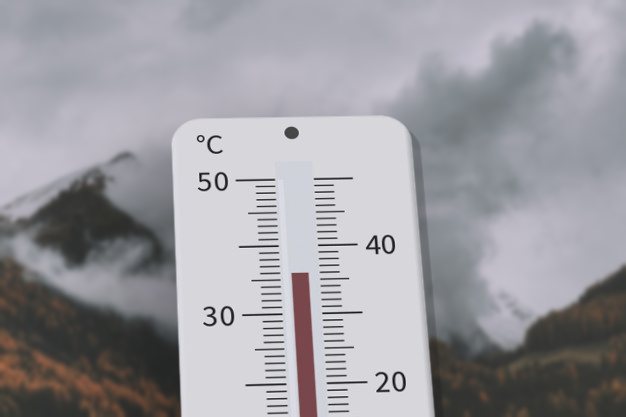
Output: **36** °C
